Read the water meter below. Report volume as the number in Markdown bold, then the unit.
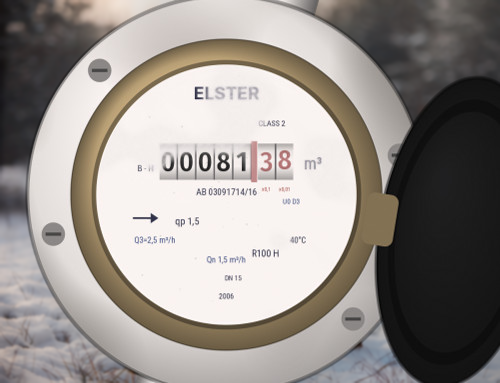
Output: **81.38** m³
